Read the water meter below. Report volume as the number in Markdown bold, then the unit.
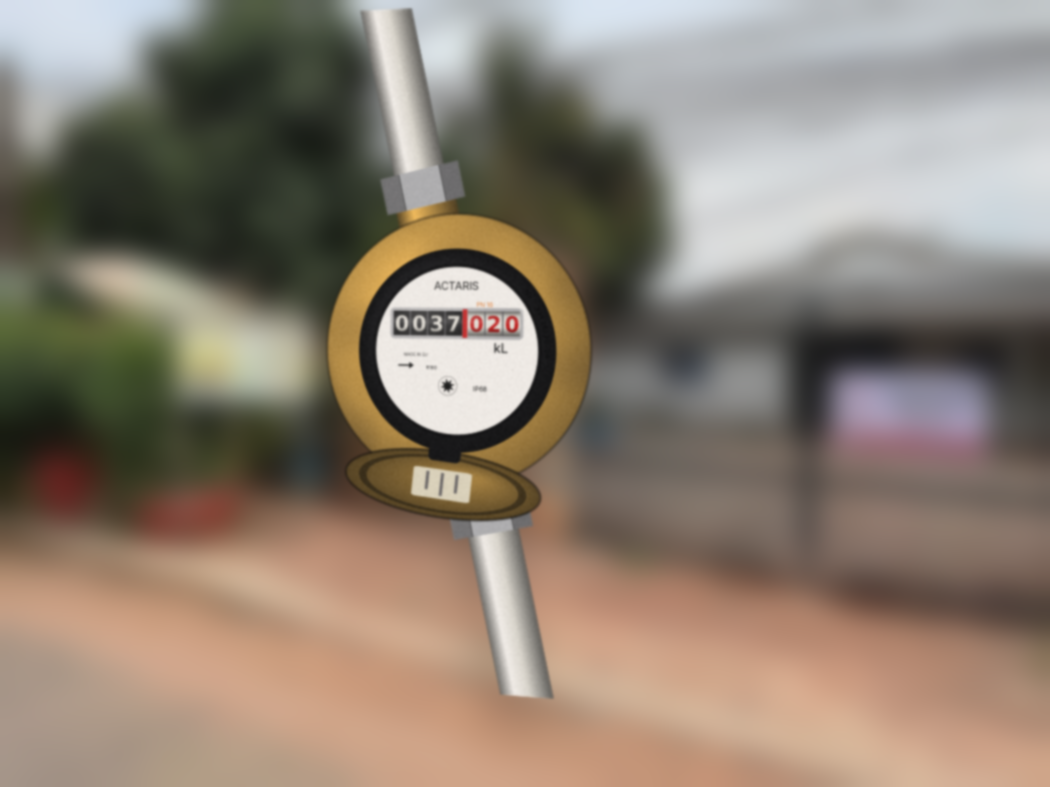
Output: **37.020** kL
